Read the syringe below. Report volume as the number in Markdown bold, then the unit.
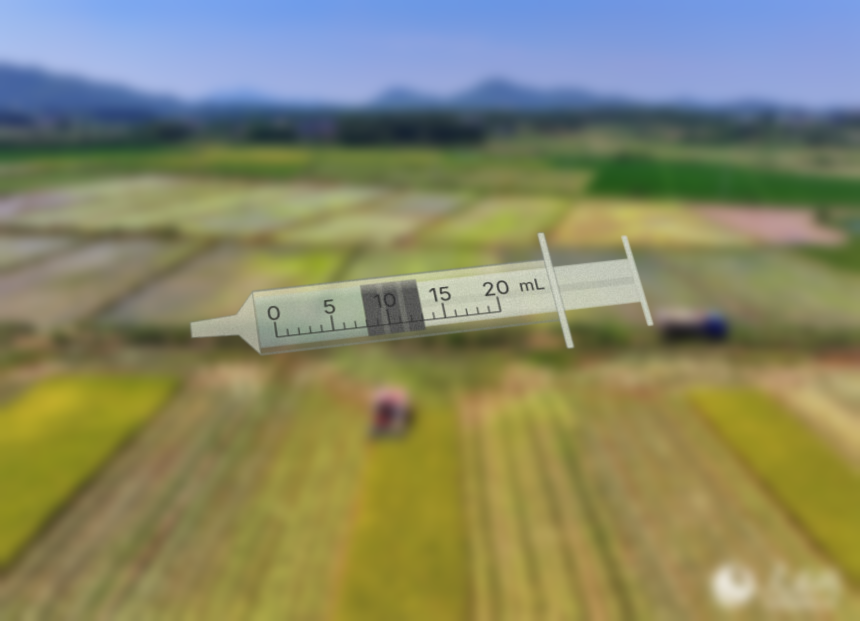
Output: **8** mL
